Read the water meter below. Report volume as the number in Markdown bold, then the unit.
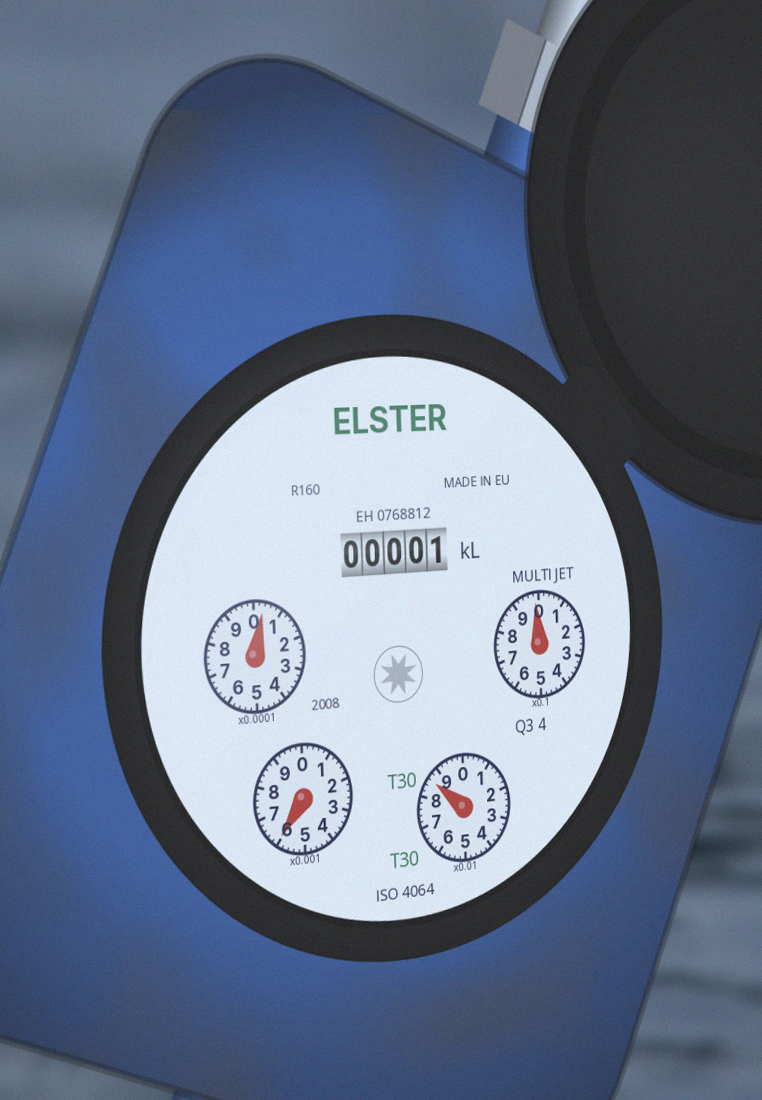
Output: **0.9860** kL
